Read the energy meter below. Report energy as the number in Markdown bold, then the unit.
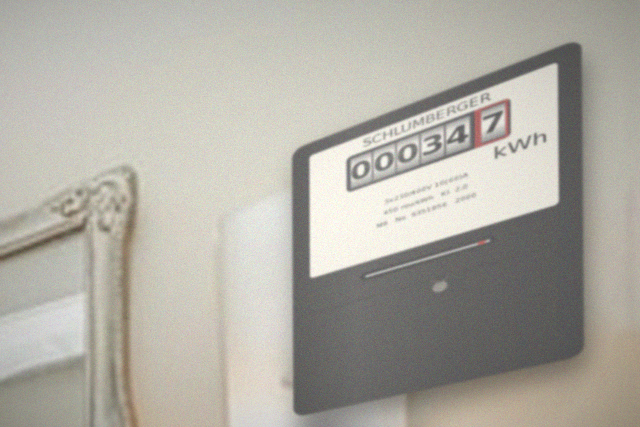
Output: **34.7** kWh
